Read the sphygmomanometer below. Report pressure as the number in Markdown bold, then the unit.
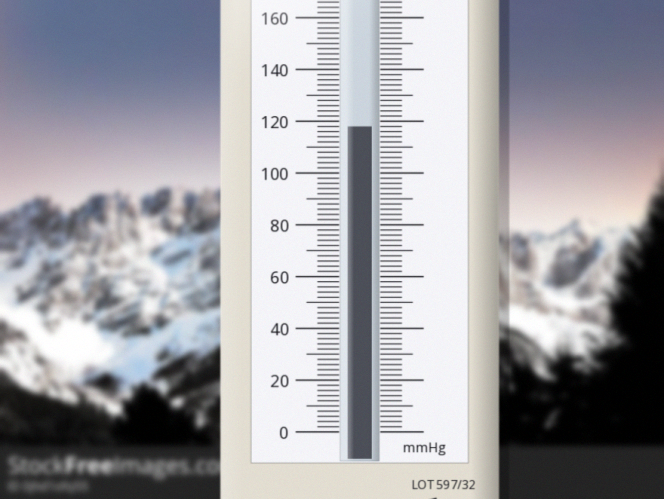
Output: **118** mmHg
